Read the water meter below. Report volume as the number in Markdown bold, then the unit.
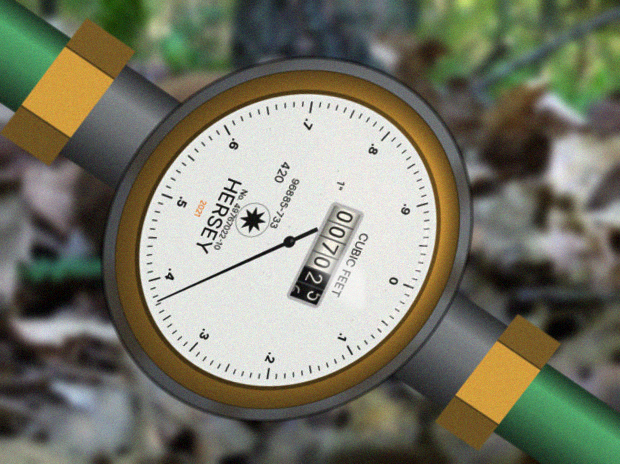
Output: **7025.37** ft³
